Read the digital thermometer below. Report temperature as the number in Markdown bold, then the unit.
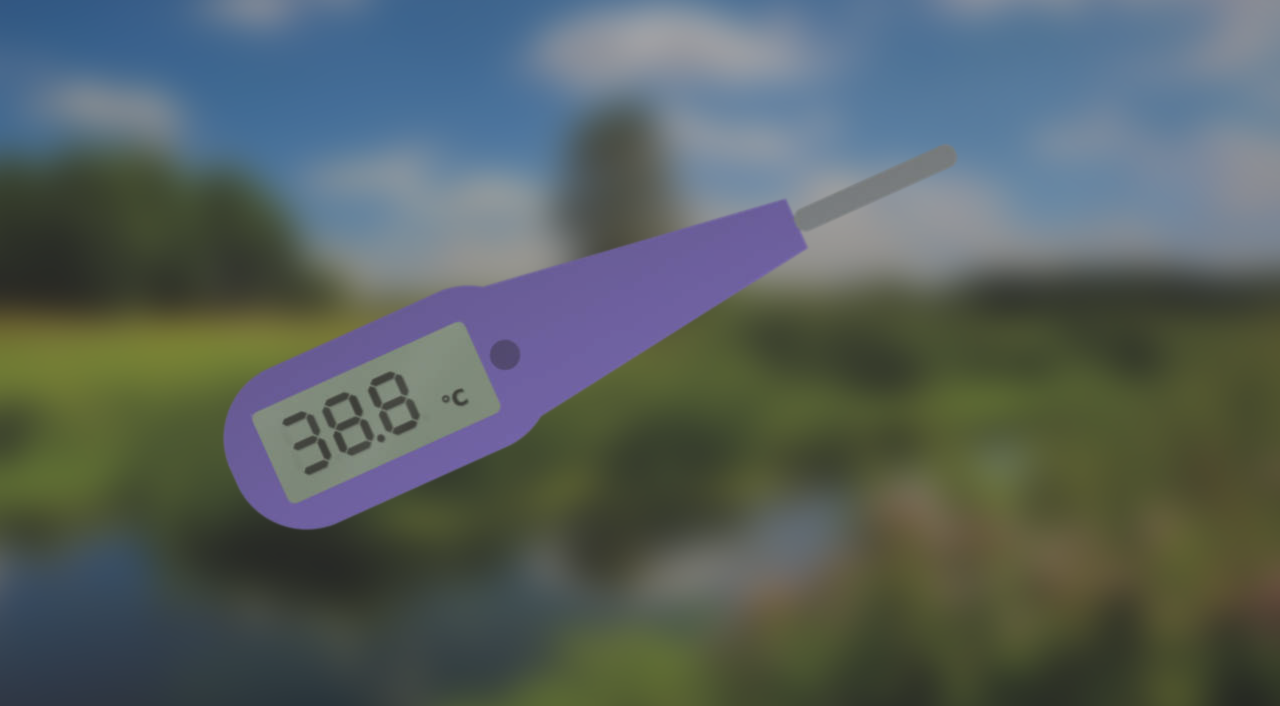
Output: **38.8** °C
